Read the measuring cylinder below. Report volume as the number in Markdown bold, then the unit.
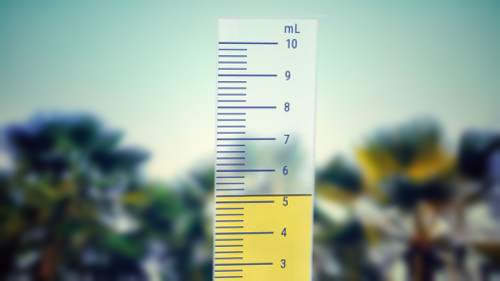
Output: **5.2** mL
